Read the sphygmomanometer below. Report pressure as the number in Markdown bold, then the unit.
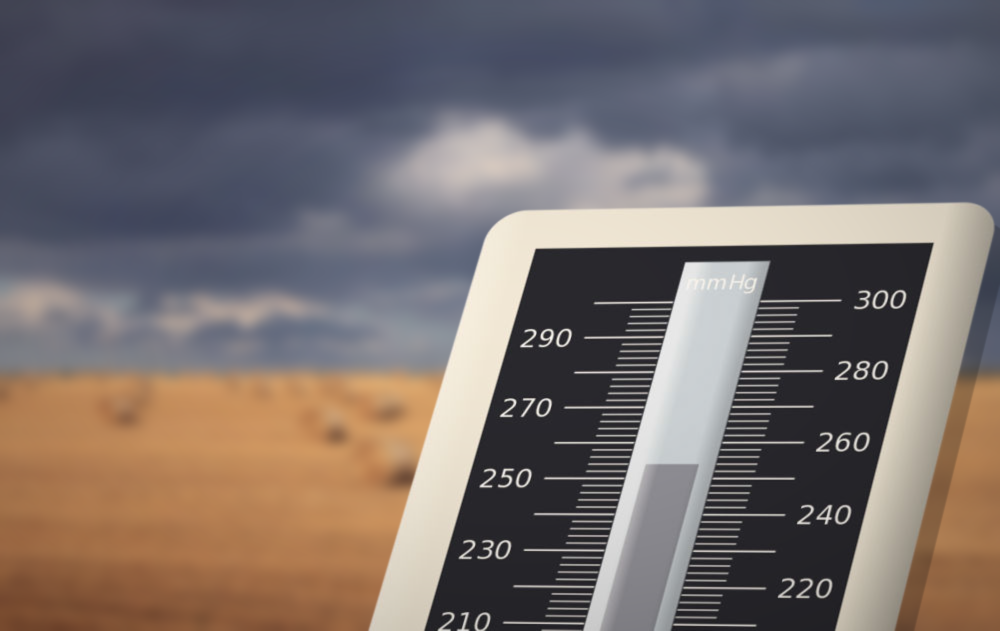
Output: **254** mmHg
